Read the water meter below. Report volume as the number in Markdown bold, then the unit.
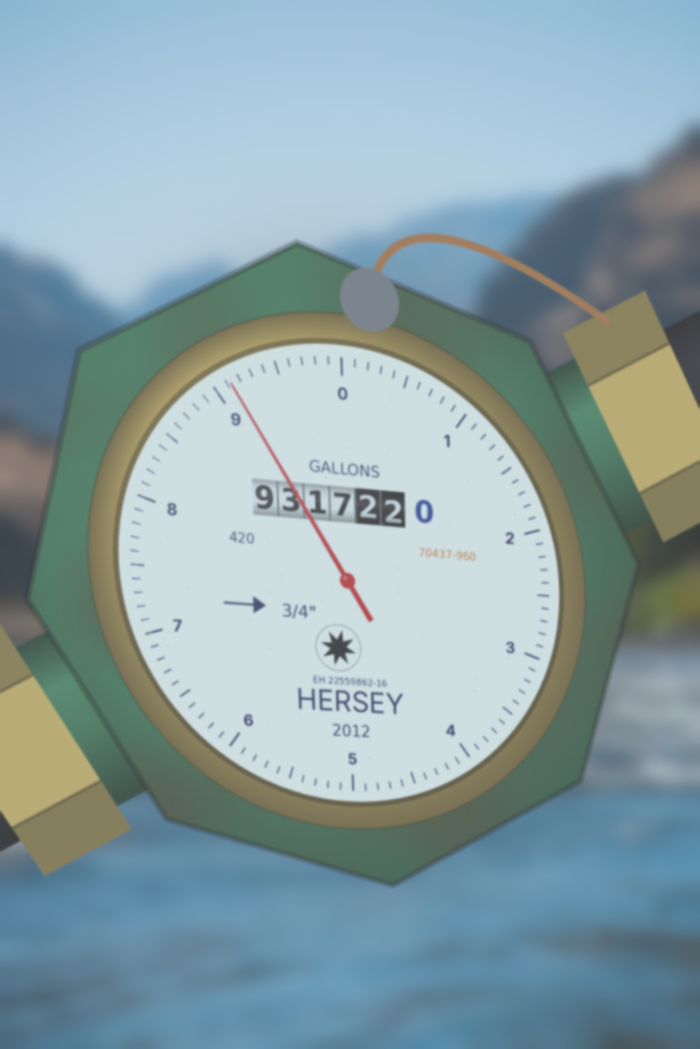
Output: **9317219.1** gal
